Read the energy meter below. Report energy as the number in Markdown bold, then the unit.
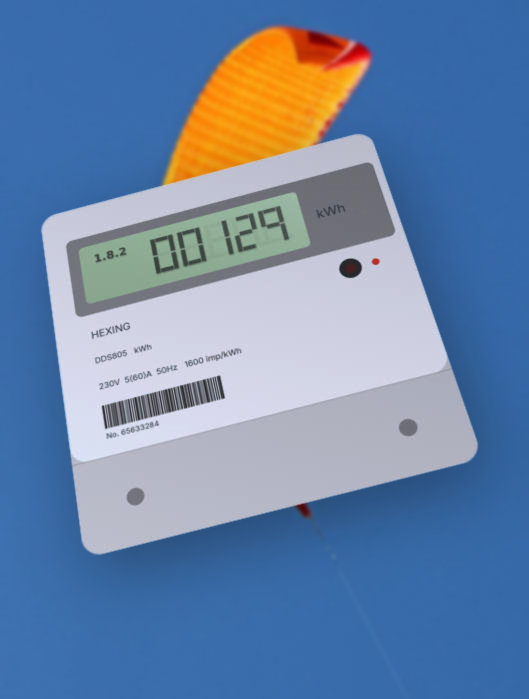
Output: **129** kWh
